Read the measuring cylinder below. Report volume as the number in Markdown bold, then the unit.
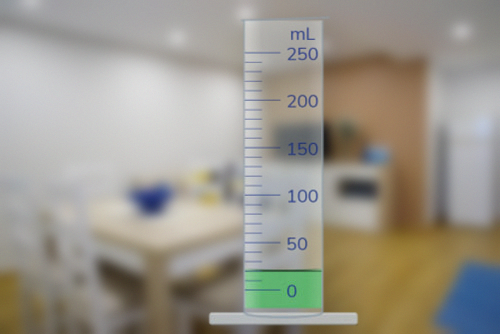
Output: **20** mL
